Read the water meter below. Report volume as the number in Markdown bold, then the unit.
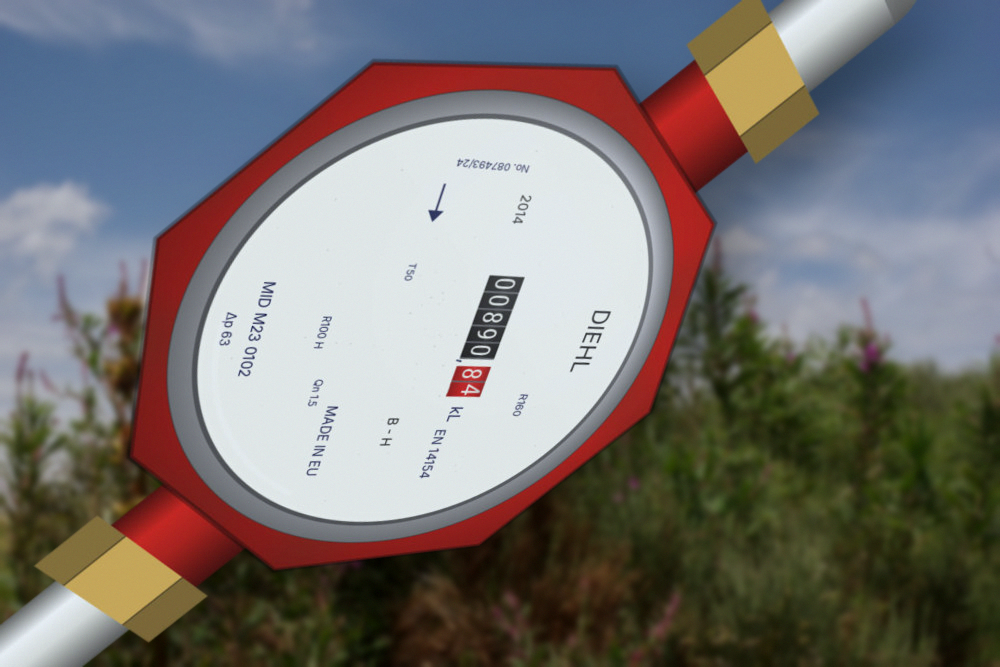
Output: **890.84** kL
